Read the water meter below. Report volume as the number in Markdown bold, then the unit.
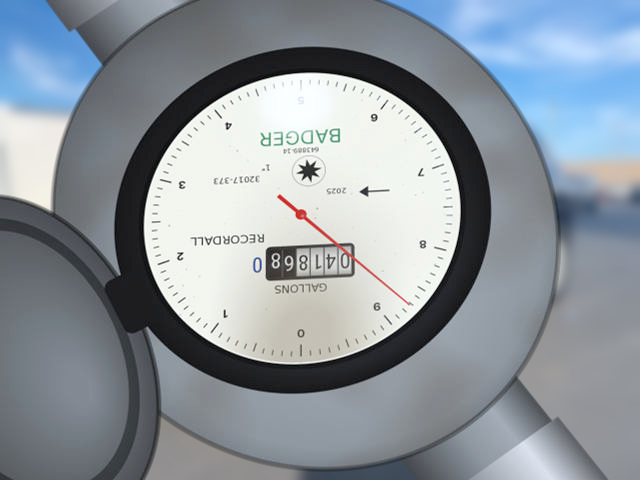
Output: **418678.7** gal
